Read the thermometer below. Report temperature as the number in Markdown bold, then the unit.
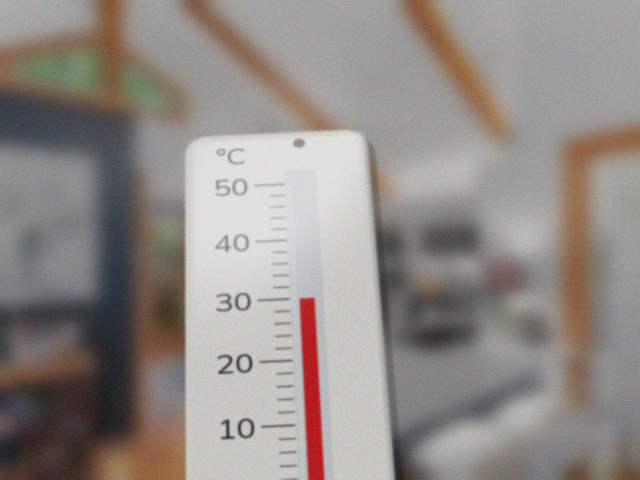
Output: **30** °C
